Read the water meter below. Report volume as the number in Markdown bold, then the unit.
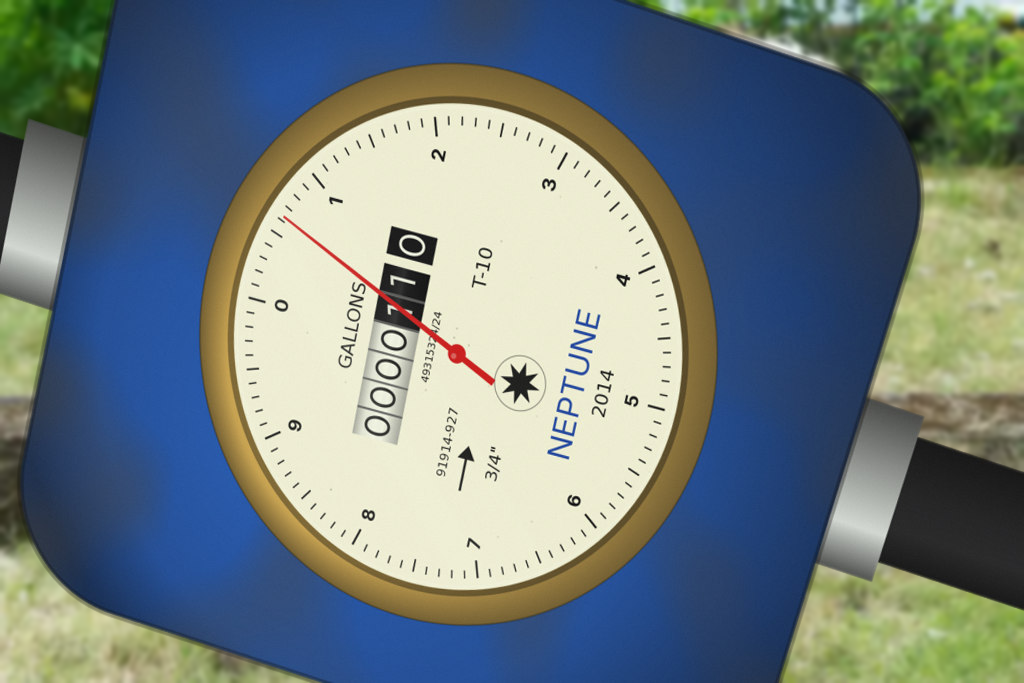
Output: **110.6** gal
